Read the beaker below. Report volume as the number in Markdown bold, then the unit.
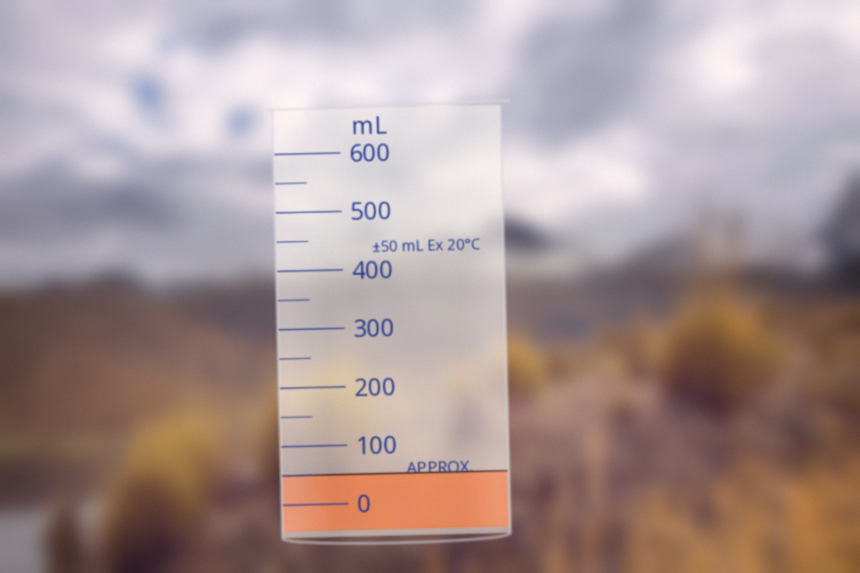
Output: **50** mL
